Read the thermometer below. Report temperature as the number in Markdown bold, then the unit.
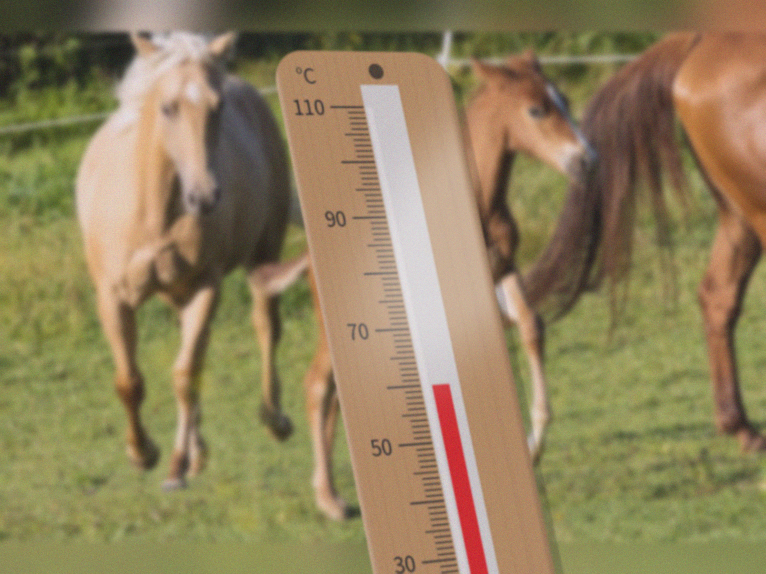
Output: **60** °C
